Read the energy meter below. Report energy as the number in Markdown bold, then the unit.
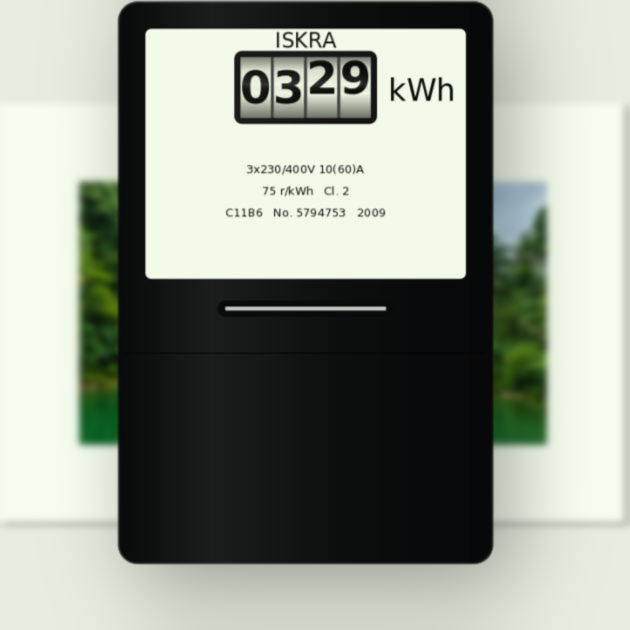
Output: **329** kWh
